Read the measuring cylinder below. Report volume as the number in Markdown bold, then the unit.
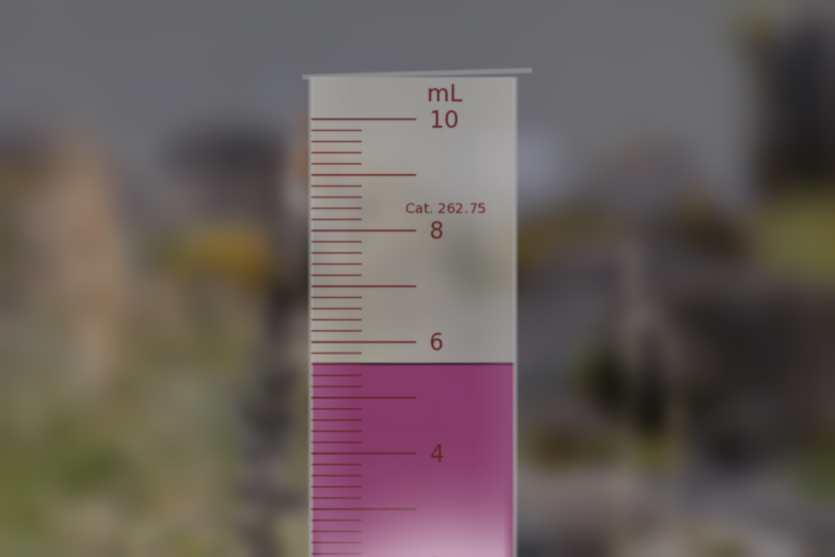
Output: **5.6** mL
